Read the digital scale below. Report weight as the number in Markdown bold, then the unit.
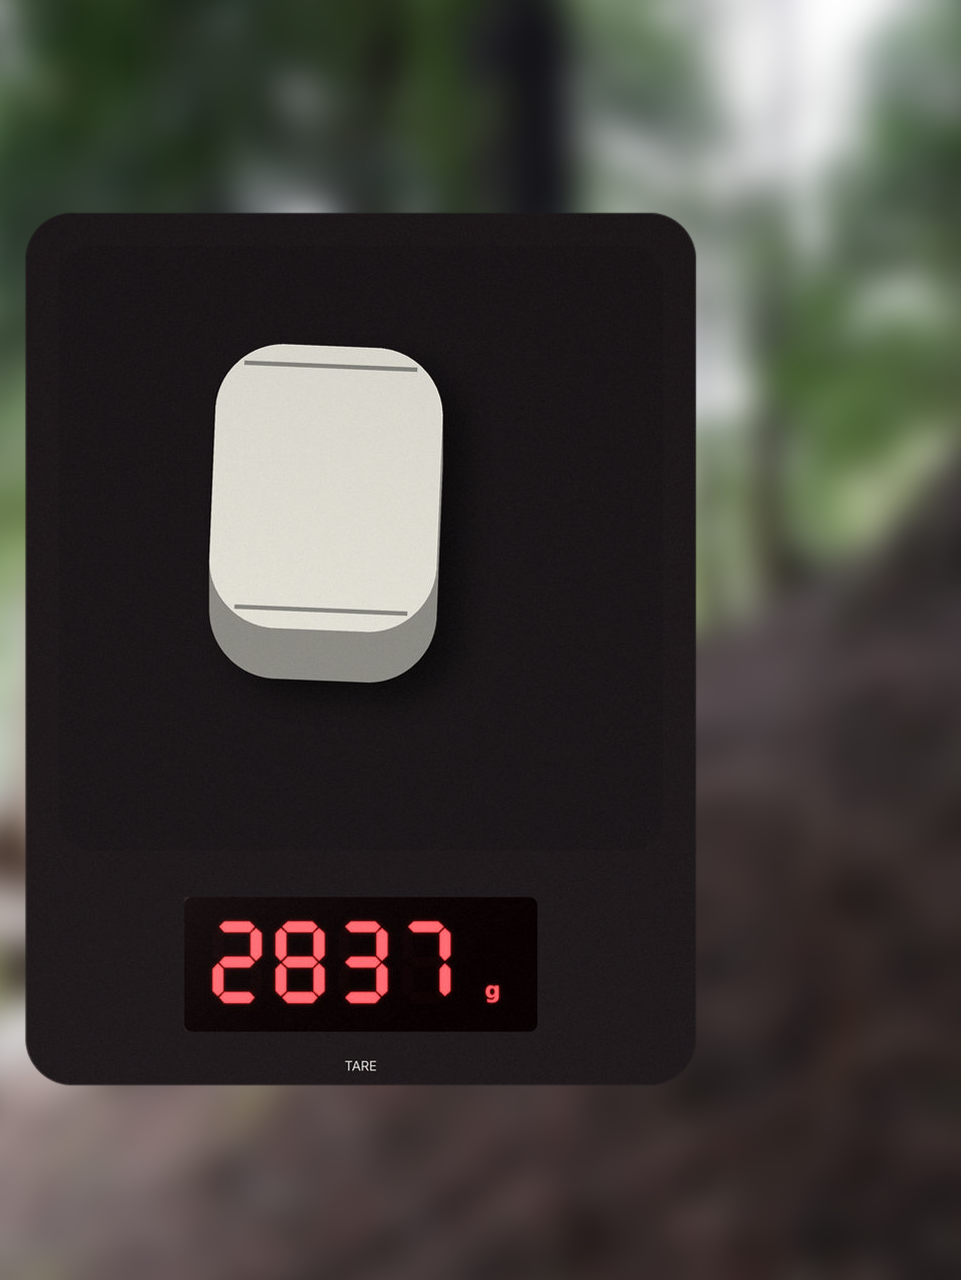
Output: **2837** g
